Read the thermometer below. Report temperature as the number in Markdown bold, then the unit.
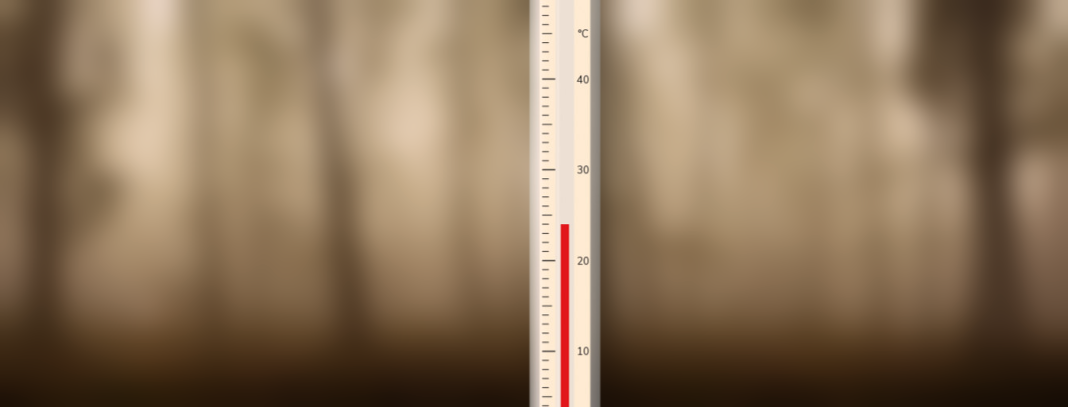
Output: **24** °C
